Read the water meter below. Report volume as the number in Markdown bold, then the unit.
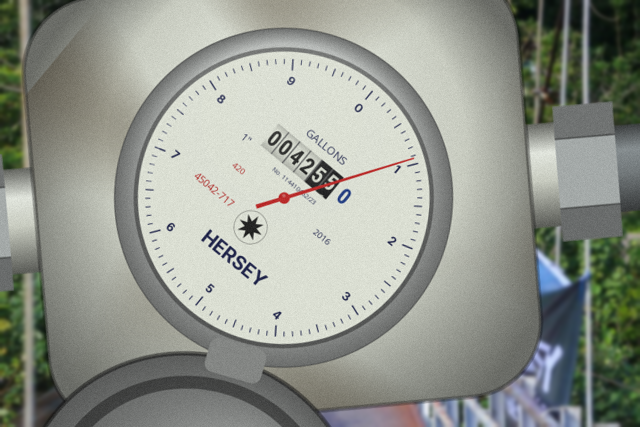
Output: **42550.9** gal
